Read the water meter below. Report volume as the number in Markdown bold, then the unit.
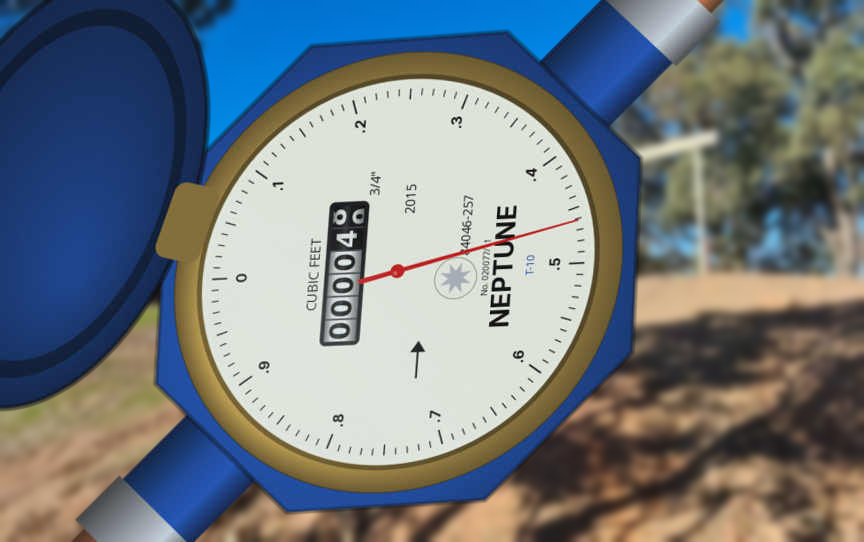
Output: **48.46** ft³
